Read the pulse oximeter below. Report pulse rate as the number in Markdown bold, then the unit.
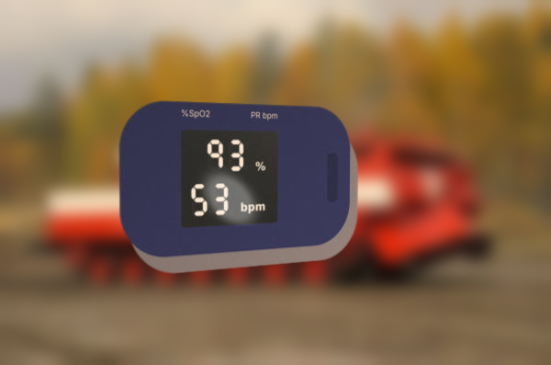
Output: **53** bpm
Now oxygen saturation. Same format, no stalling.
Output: **93** %
